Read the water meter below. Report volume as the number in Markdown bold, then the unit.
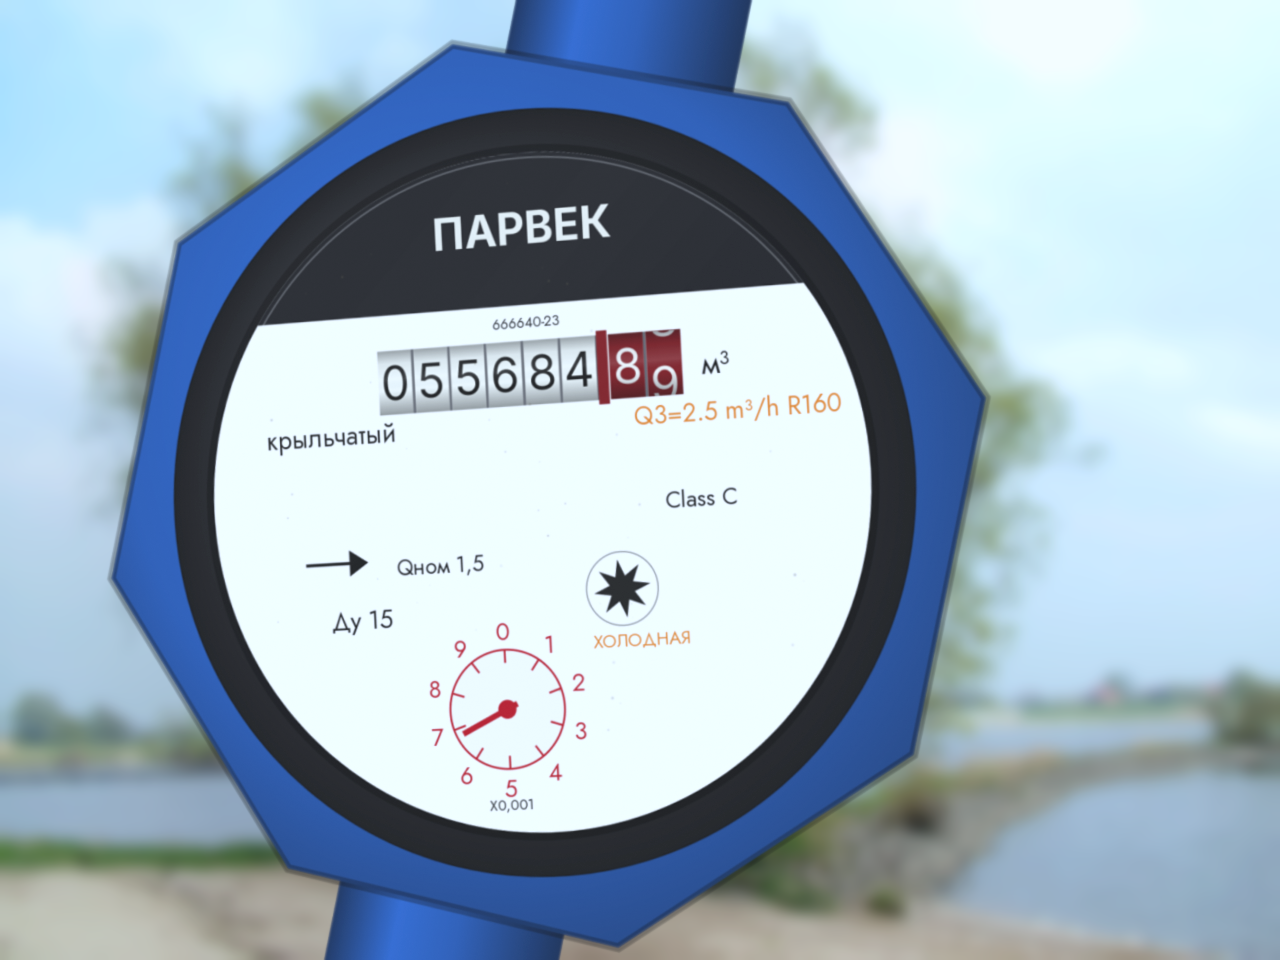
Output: **55684.886** m³
